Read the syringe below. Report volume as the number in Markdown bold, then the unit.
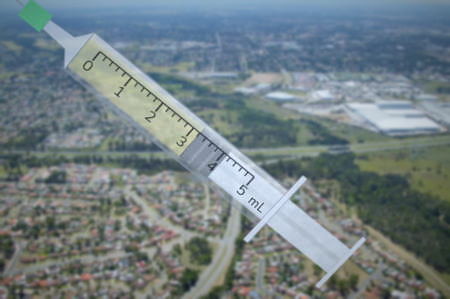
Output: **3.2** mL
